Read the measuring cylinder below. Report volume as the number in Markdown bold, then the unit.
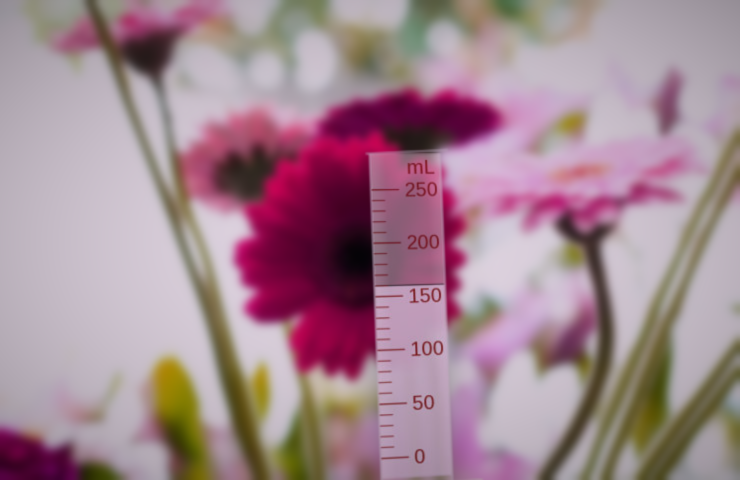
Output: **160** mL
